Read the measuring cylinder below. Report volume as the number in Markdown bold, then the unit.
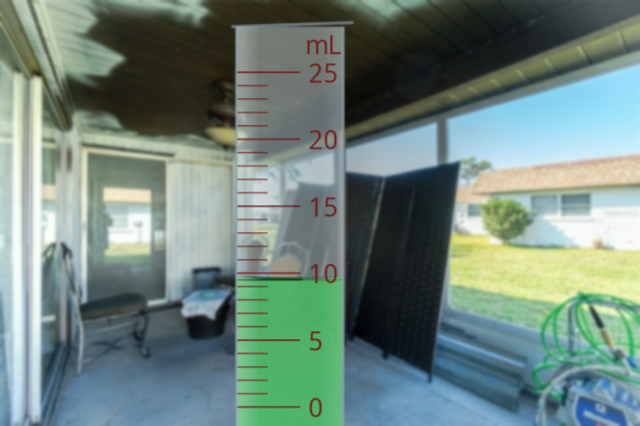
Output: **9.5** mL
